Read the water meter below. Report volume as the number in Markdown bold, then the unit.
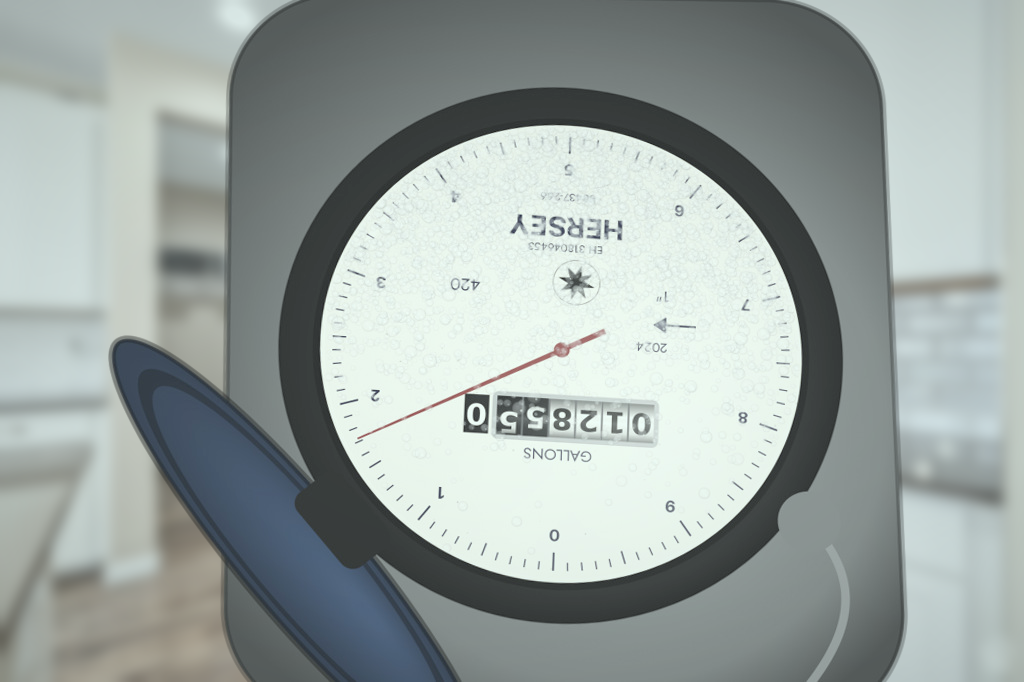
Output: **128551.7** gal
